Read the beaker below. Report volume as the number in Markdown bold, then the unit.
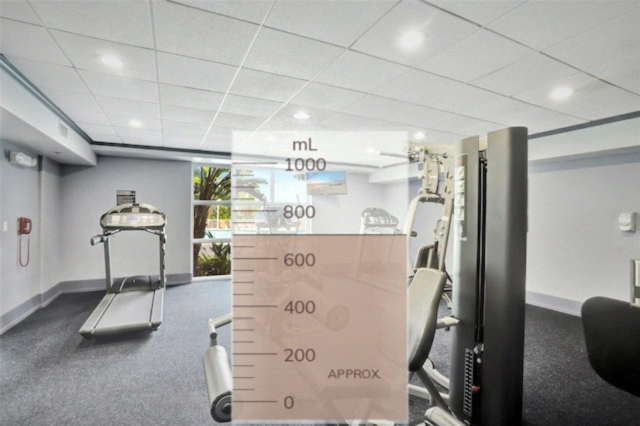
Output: **700** mL
